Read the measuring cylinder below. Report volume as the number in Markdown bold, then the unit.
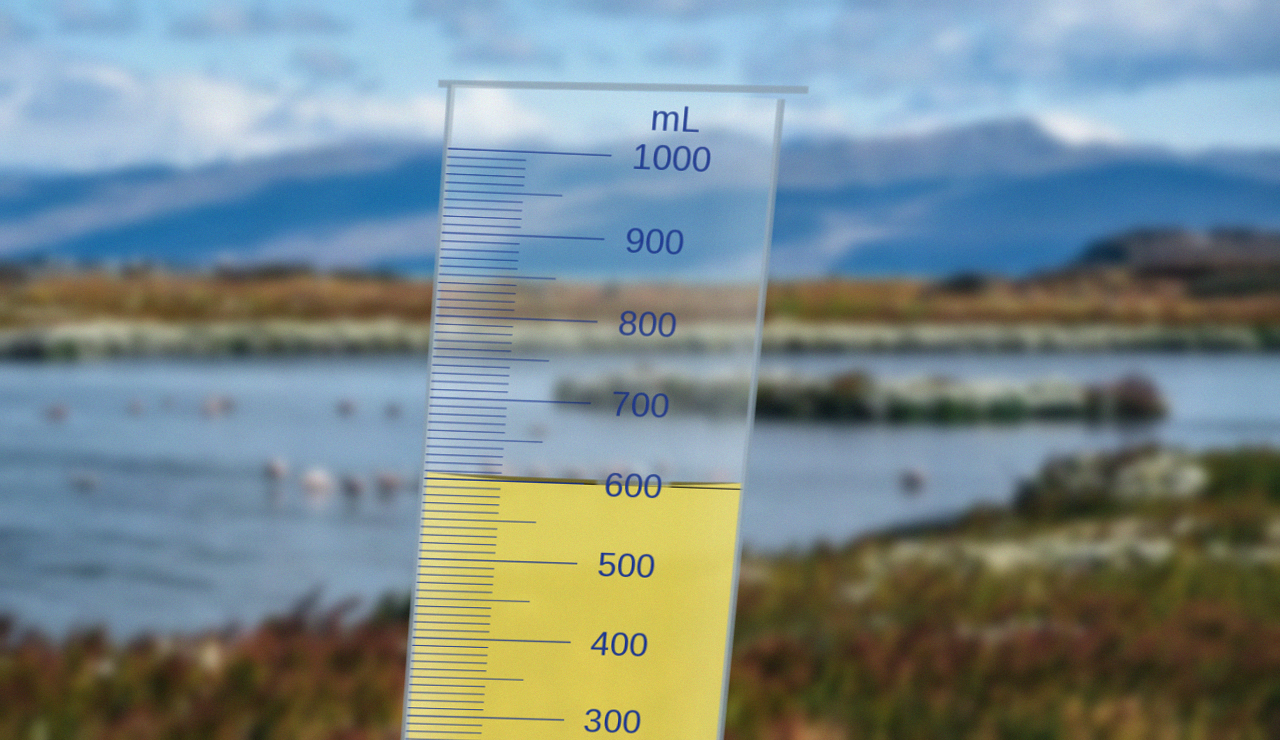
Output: **600** mL
